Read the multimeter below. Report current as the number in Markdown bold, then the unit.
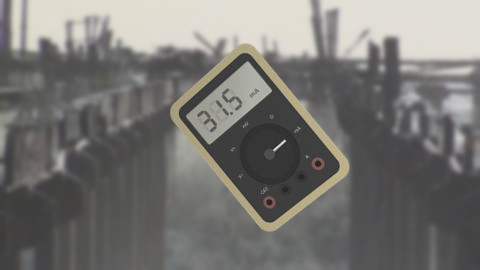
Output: **31.5** mA
